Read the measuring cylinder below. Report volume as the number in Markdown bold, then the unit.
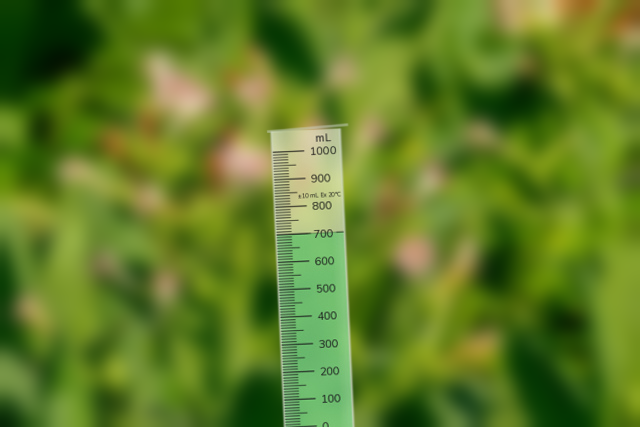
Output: **700** mL
